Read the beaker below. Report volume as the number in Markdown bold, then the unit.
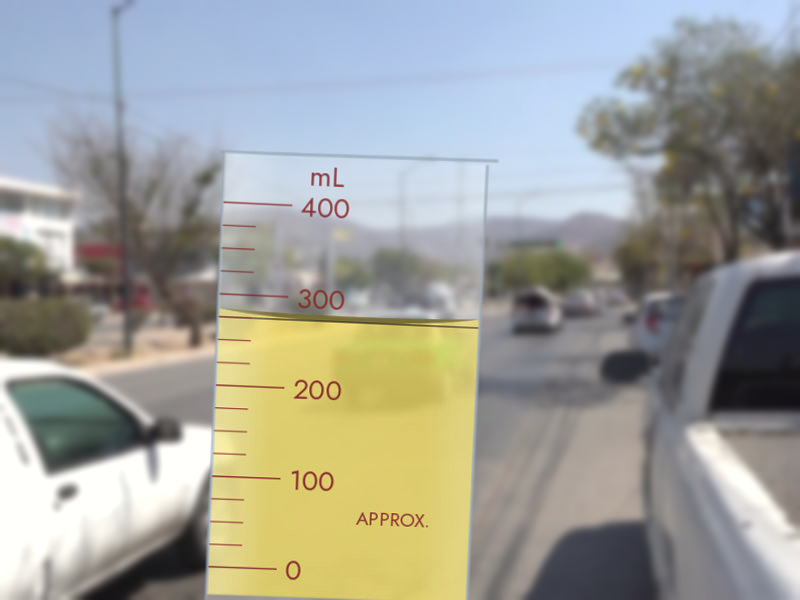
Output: **275** mL
